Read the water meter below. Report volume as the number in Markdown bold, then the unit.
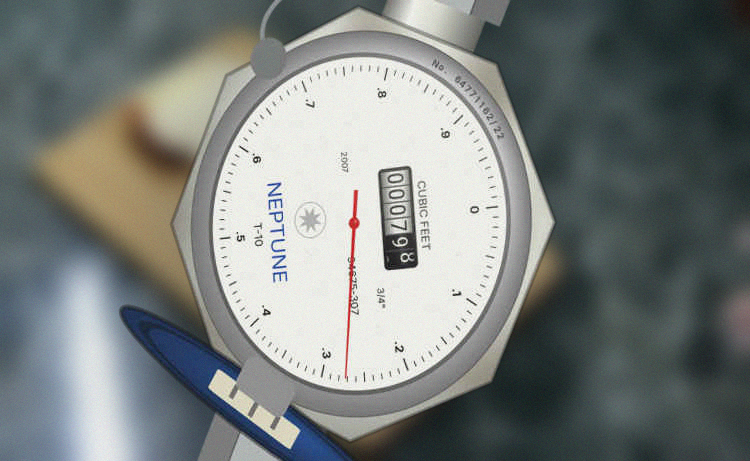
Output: **798.27** ft³
